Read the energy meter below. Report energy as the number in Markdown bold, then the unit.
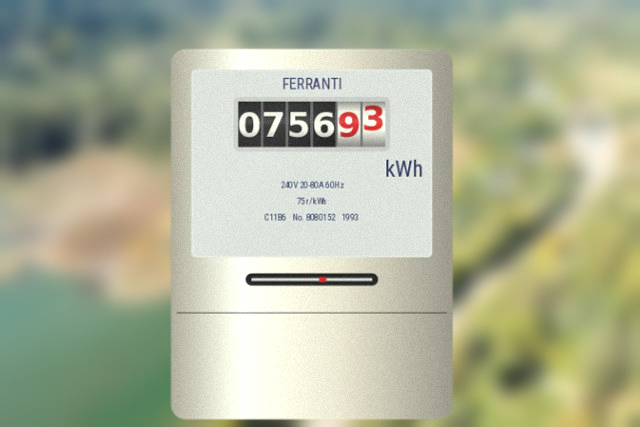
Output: **756.93** kWh
